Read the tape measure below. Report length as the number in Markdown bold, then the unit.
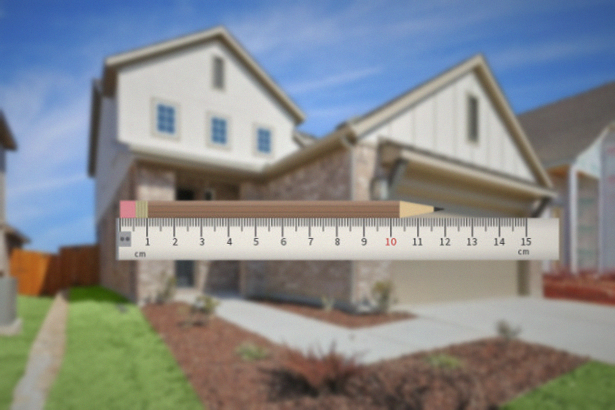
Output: **12** cm
